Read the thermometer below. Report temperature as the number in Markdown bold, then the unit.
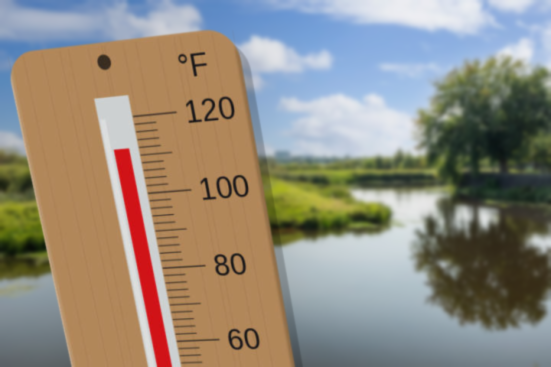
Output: **112** °F
